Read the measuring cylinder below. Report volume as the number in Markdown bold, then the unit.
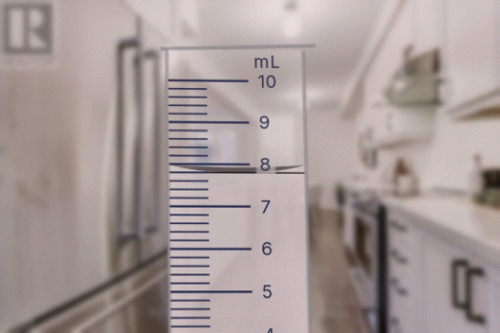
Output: **7.8** mL
